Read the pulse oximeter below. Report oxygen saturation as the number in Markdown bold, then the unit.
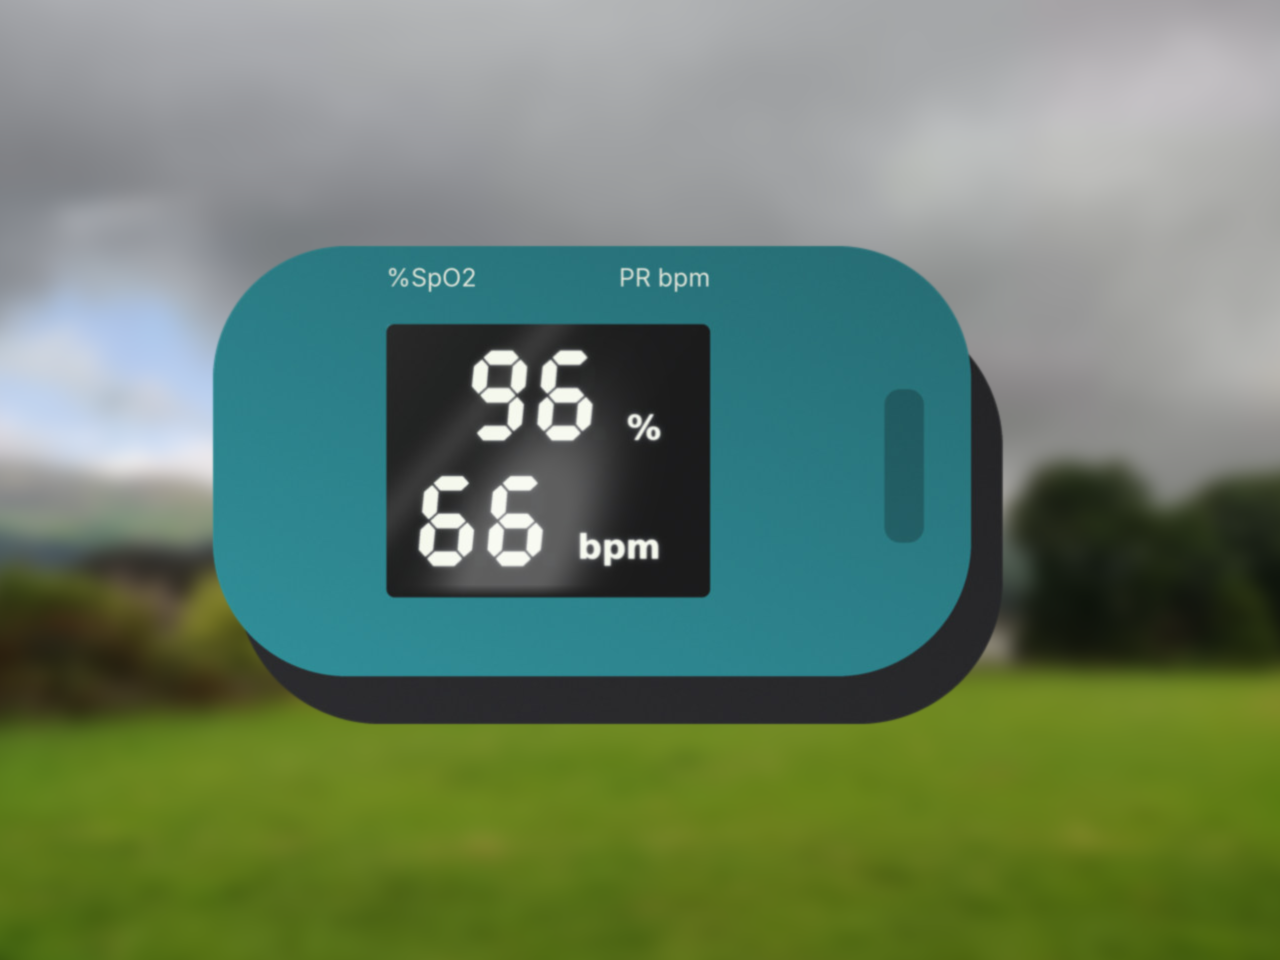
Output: **96** %
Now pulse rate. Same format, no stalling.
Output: **66** bpm
